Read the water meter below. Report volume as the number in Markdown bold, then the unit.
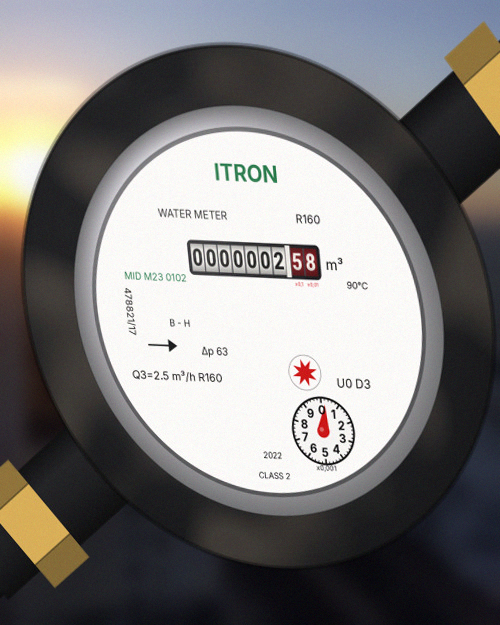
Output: **2.580** m³
